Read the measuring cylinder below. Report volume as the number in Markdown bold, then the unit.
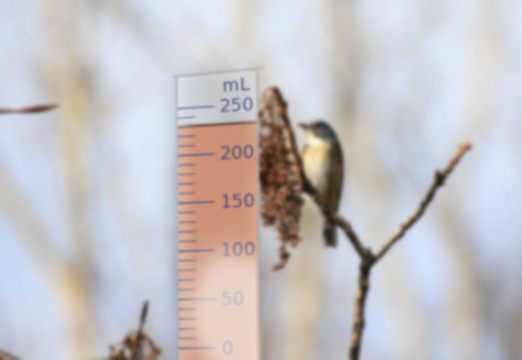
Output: **230** mL
